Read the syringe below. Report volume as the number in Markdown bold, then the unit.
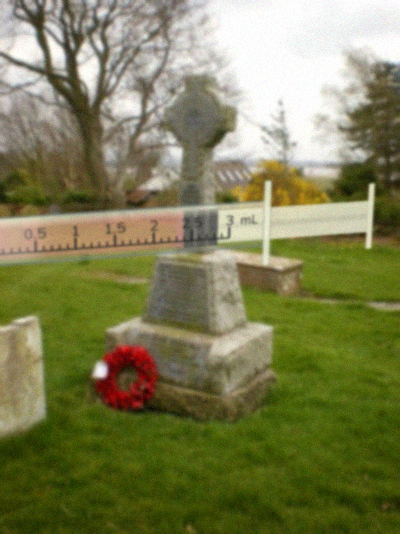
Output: **2.4** mL
